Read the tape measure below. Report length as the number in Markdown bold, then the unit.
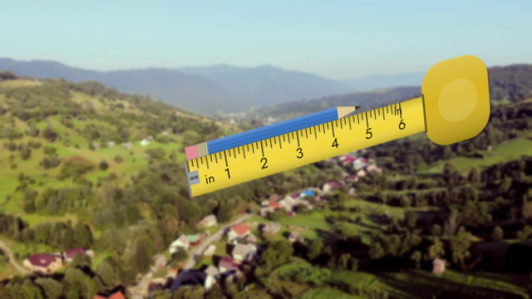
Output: **4.875** in
